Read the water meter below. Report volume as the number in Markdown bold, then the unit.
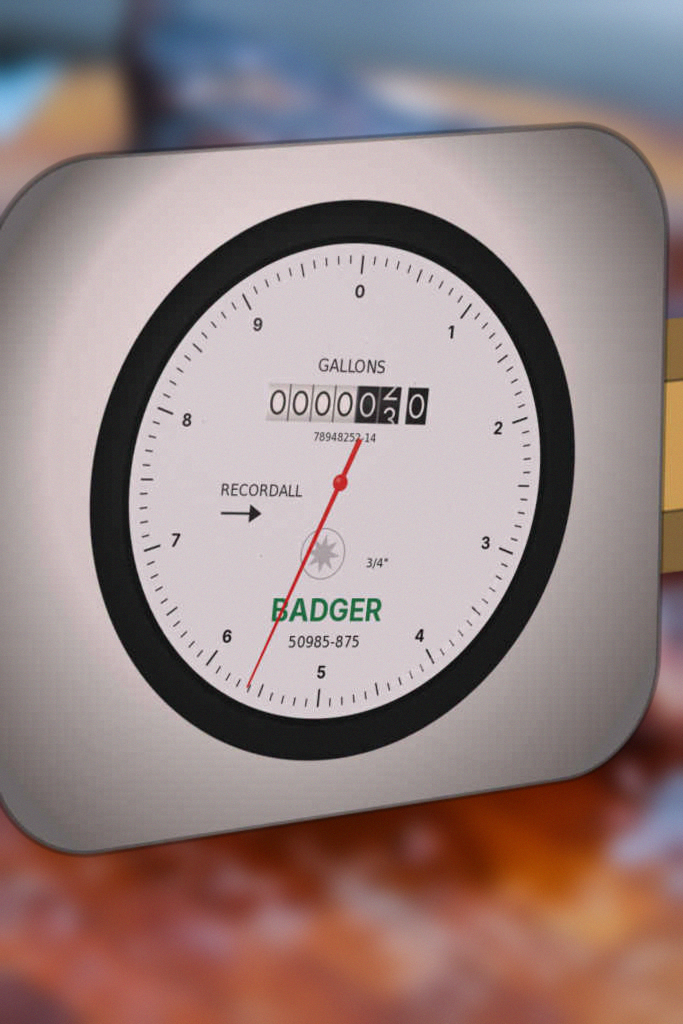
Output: **25.6** gal
